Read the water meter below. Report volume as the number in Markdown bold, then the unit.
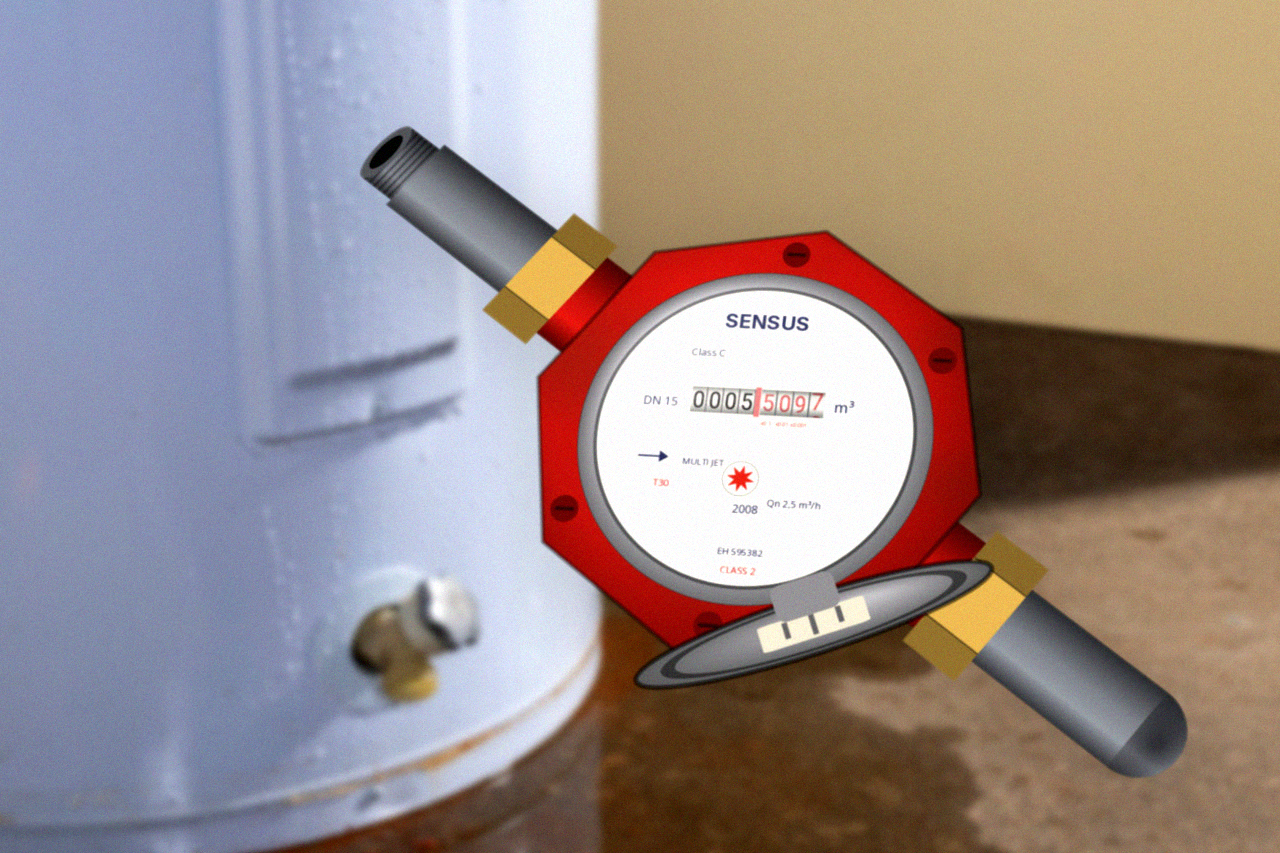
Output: **5.5097** m³
